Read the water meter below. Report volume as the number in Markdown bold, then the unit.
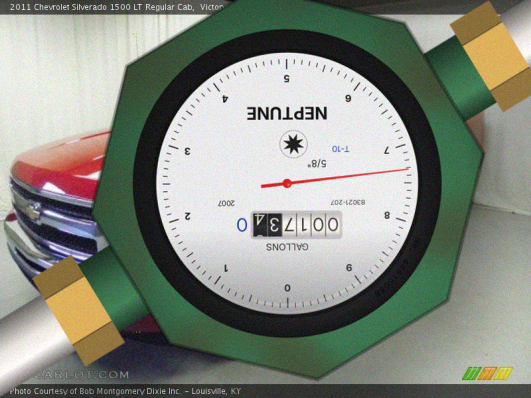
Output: **17337.3** gal
